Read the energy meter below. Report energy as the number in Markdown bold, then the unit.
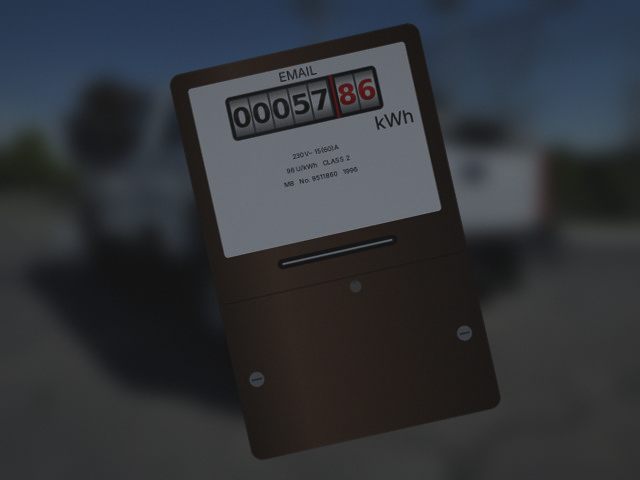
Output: **57.86** kWh
